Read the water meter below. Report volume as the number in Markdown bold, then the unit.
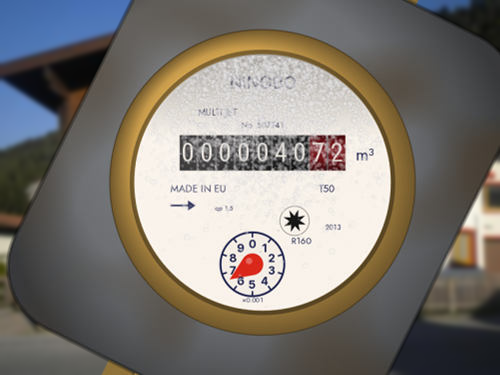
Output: **40.726** m³
